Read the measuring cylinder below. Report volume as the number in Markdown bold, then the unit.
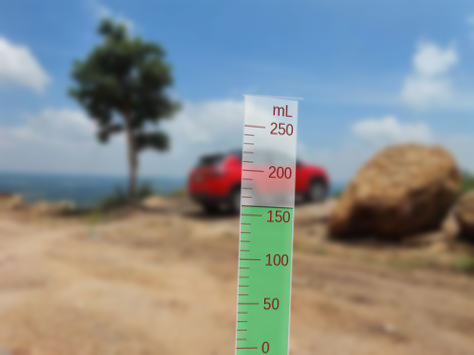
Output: **160** mL
